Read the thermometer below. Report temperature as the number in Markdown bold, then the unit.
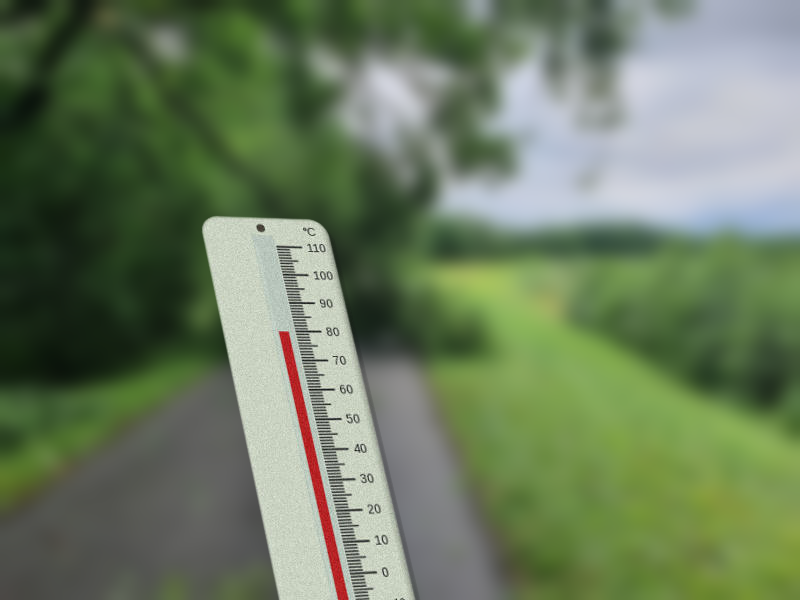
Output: **80** °C
